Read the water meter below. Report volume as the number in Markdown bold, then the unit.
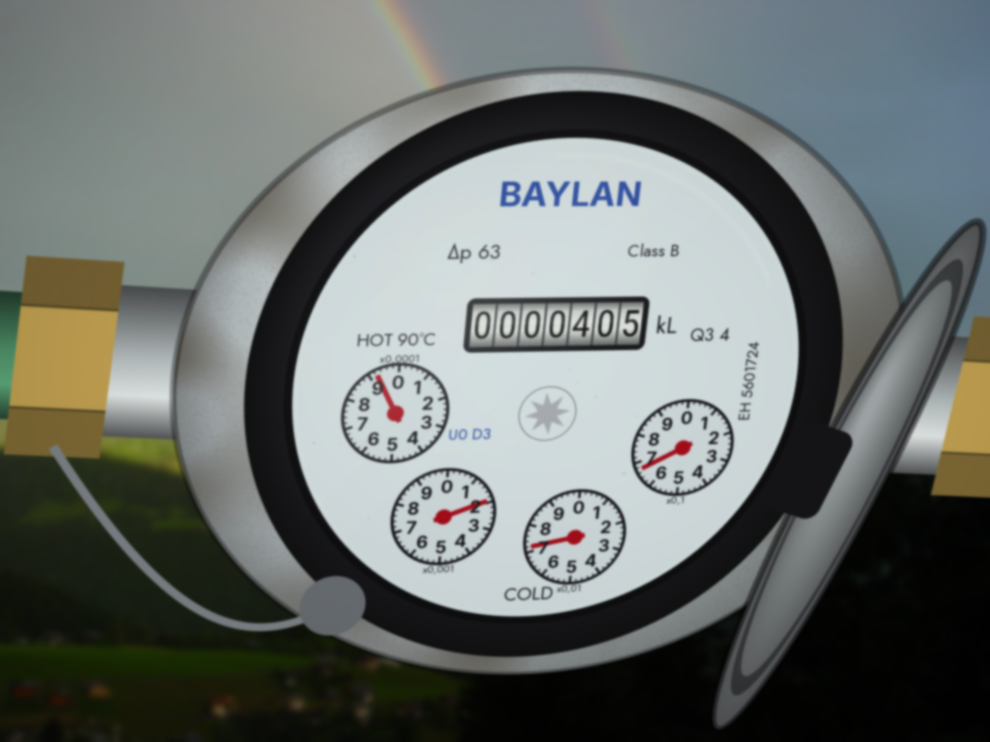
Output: **405.6719** kL
